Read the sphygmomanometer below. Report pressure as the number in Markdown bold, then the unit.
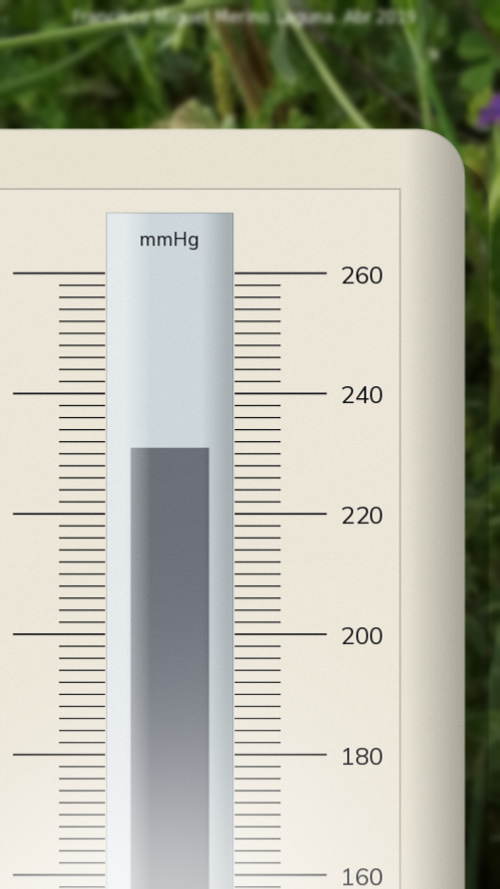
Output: **231** mmHg
